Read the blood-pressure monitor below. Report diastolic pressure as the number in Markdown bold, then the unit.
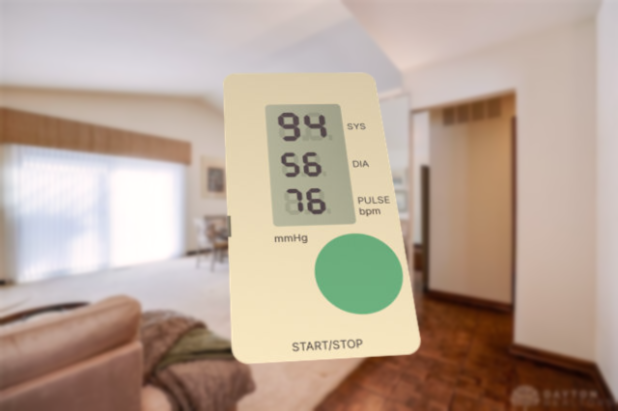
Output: **56** mmHg
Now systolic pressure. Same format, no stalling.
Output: **94** mmHg
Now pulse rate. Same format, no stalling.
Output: **76** bpm
